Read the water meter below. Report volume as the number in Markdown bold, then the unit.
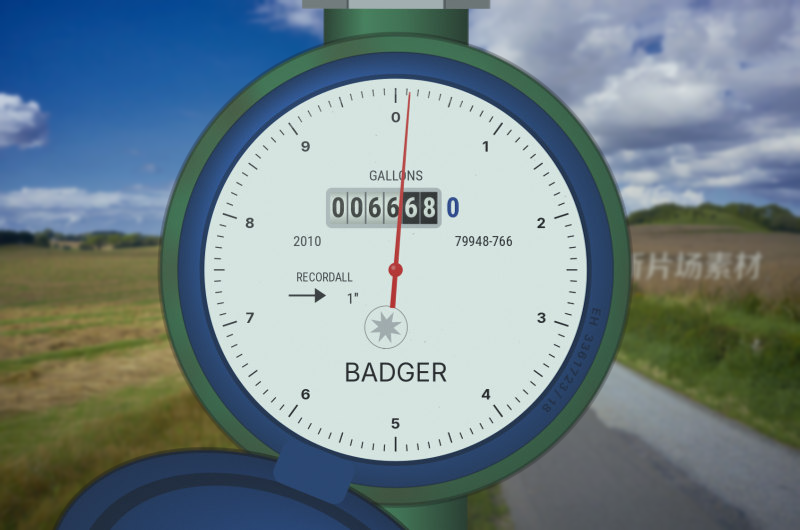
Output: **66680.1** gal
